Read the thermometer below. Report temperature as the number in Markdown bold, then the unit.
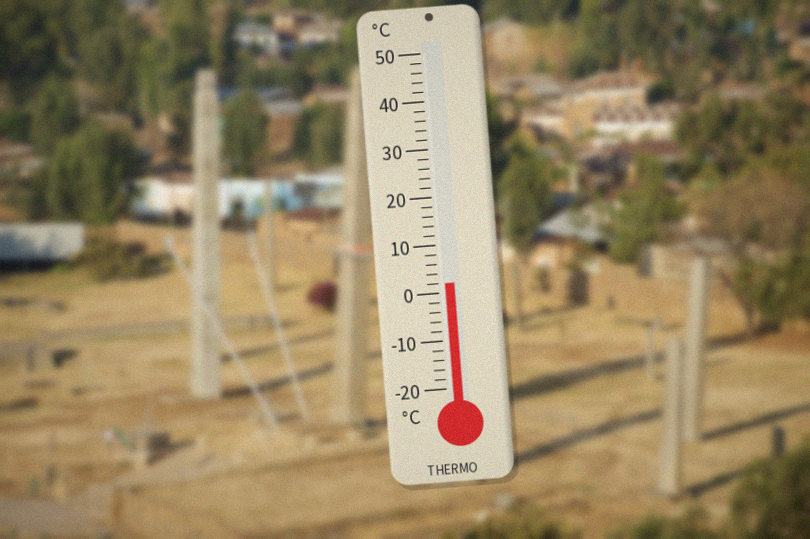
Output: **2** °C
